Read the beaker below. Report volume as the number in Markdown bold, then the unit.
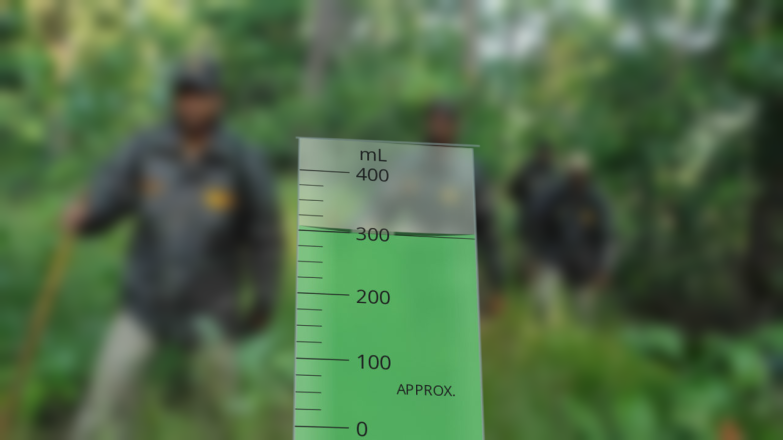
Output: **300** mL
